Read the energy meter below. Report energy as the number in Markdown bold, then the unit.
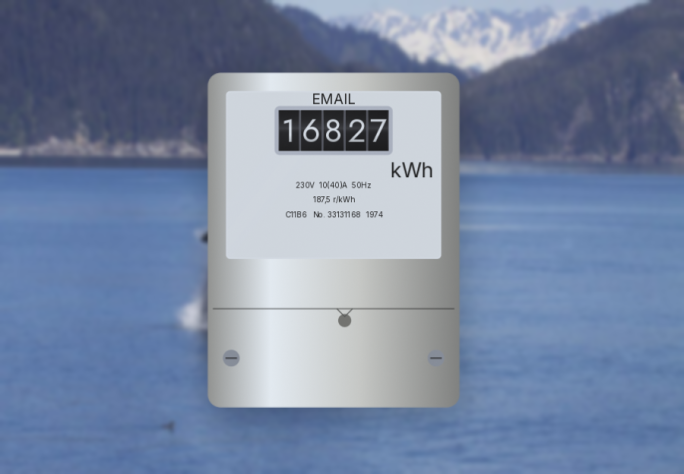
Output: **16827** kWh
